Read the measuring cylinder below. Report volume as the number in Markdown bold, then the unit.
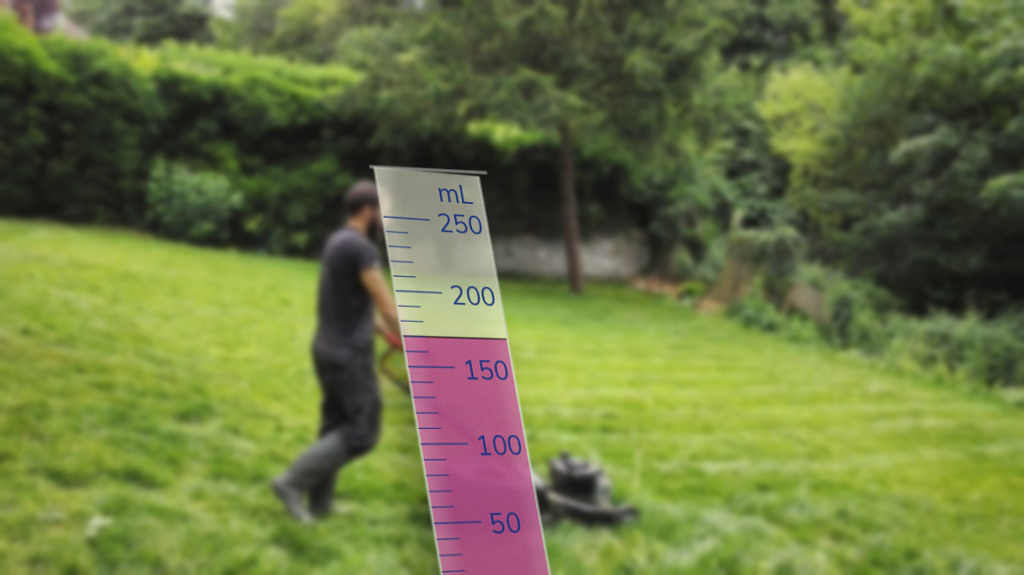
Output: **170** mL
